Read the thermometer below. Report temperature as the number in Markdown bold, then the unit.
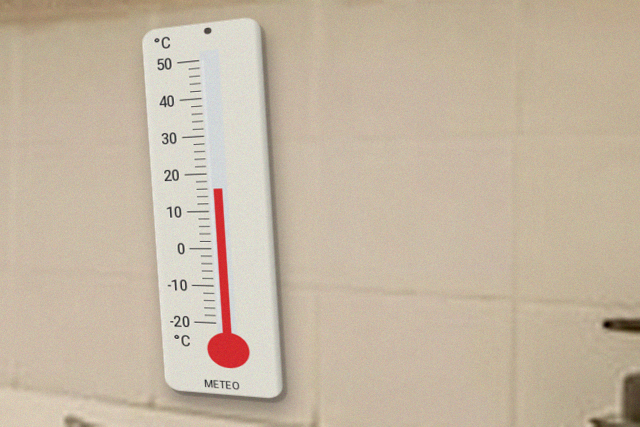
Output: **16** °C
